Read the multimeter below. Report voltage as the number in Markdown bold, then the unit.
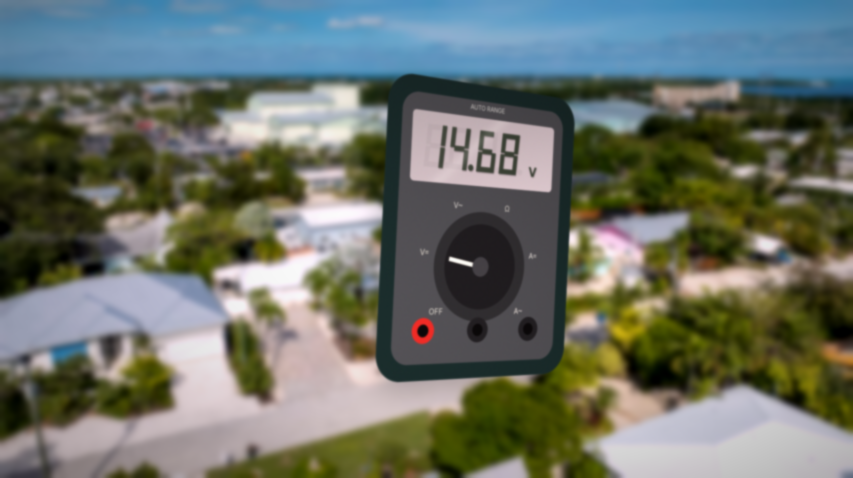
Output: **14.68** V
